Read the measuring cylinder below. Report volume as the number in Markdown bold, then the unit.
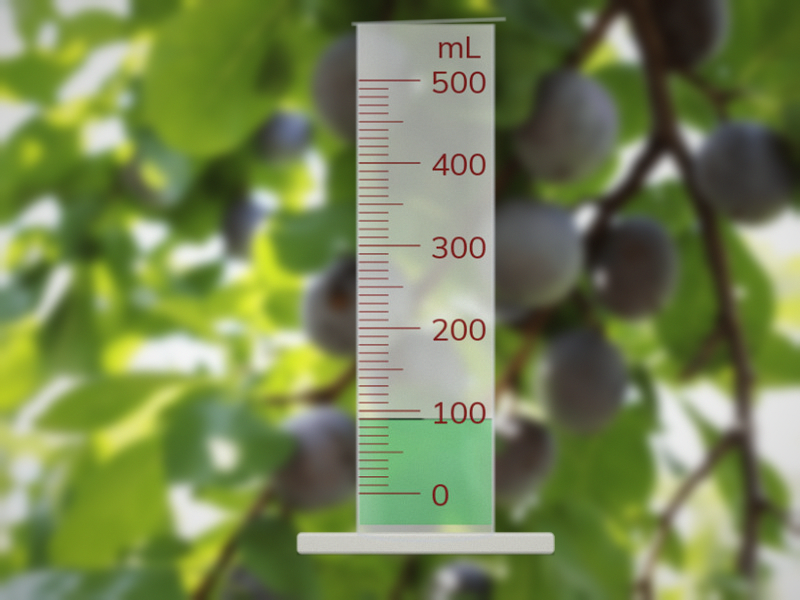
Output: **90** mL
